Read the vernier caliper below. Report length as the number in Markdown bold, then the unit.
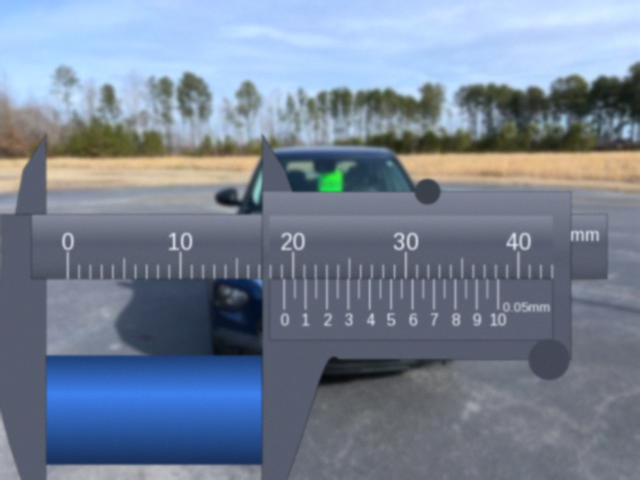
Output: **19.2** mm
